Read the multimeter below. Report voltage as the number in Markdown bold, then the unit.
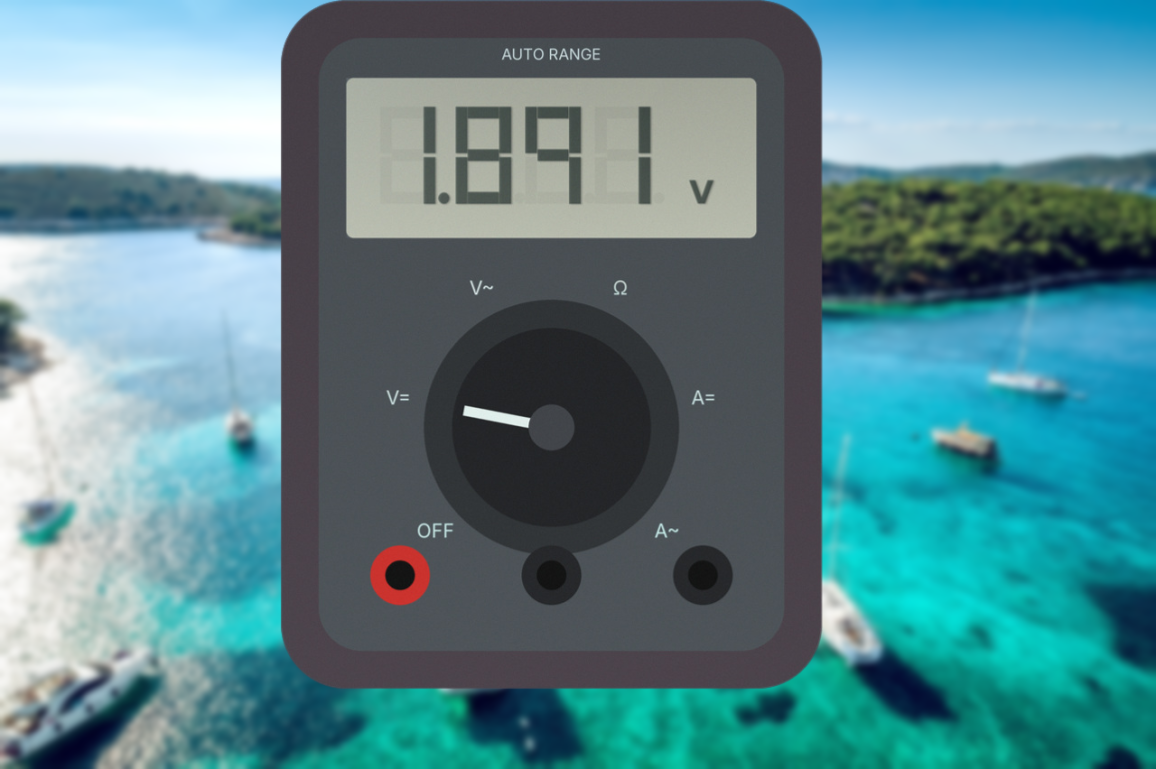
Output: **1.891** V
